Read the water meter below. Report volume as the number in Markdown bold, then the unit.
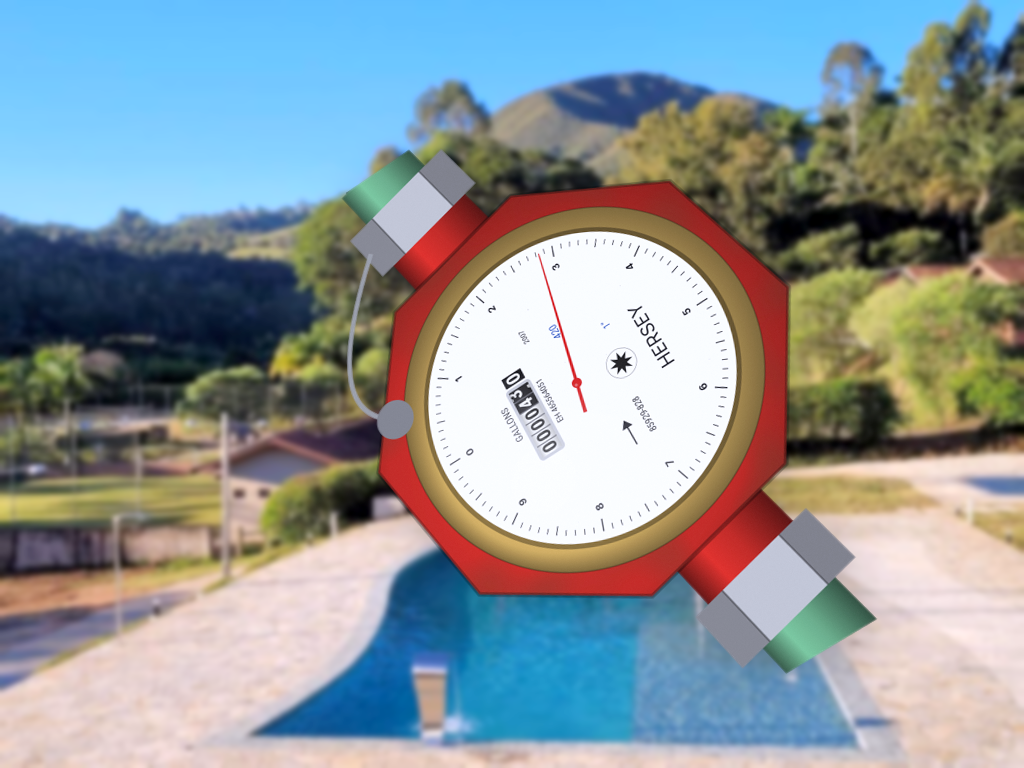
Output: **432.8** gal
